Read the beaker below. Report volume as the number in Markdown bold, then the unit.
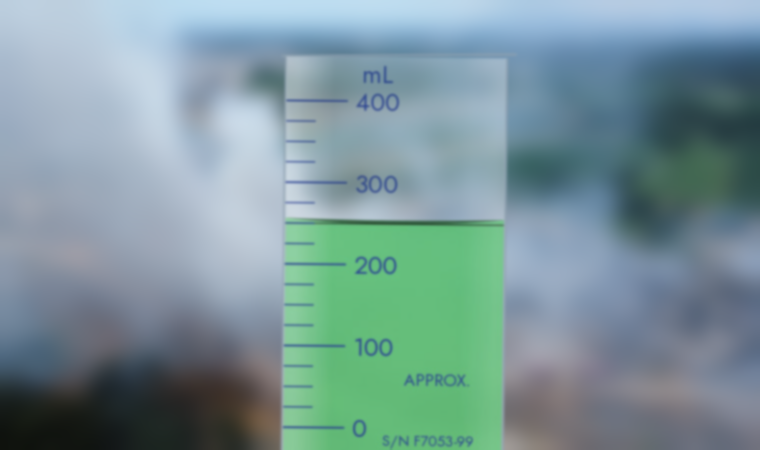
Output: **250** mL
